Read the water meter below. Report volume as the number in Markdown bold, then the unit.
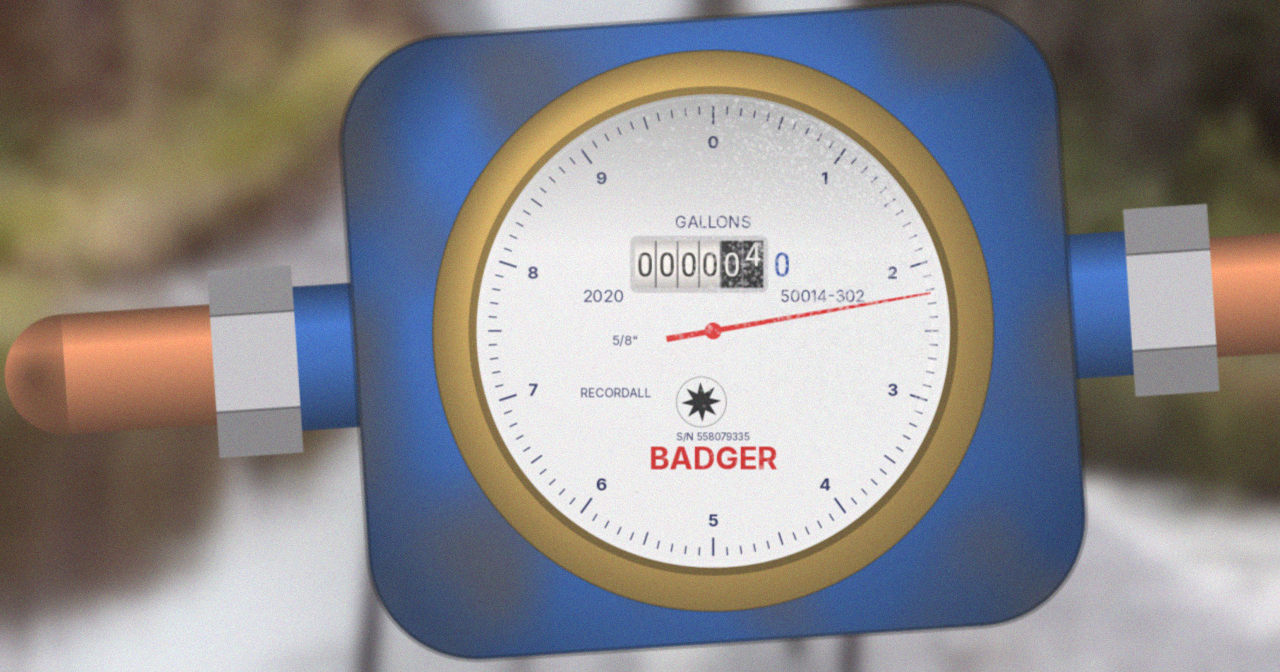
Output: **42.2** gal
